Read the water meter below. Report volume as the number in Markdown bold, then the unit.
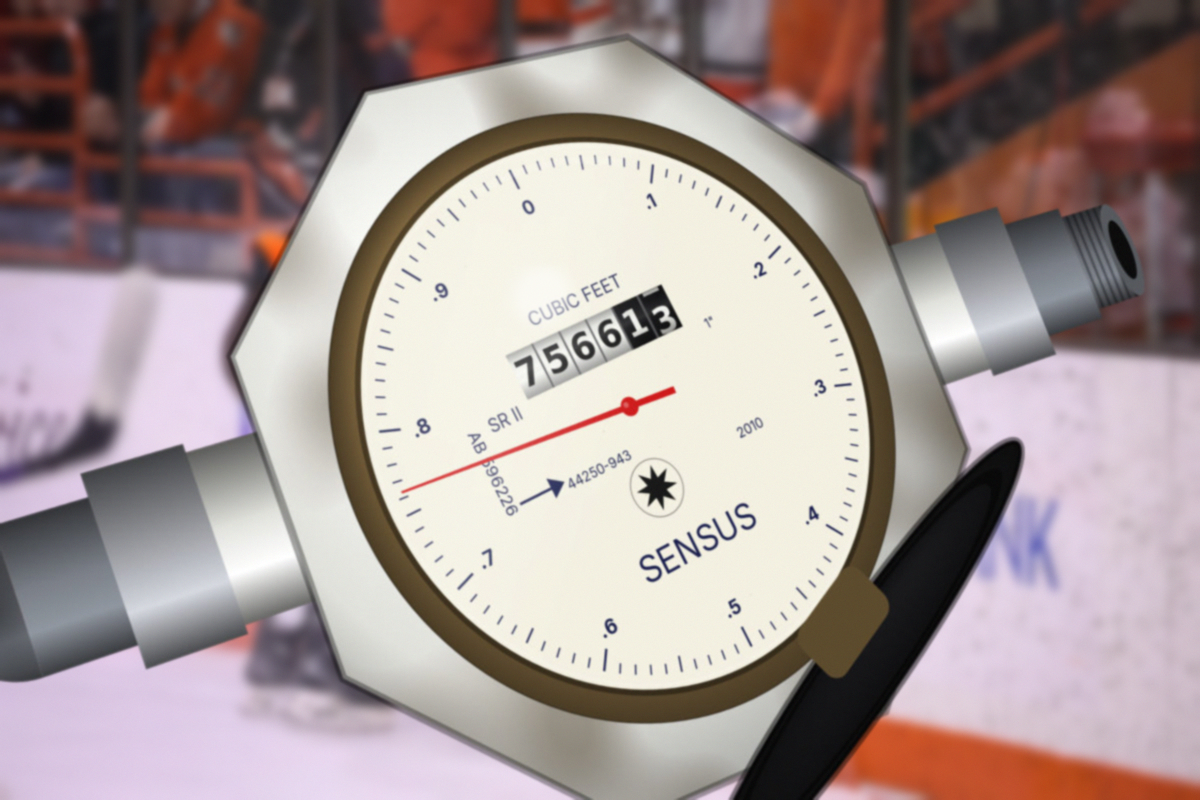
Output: **756612.76** ft³
